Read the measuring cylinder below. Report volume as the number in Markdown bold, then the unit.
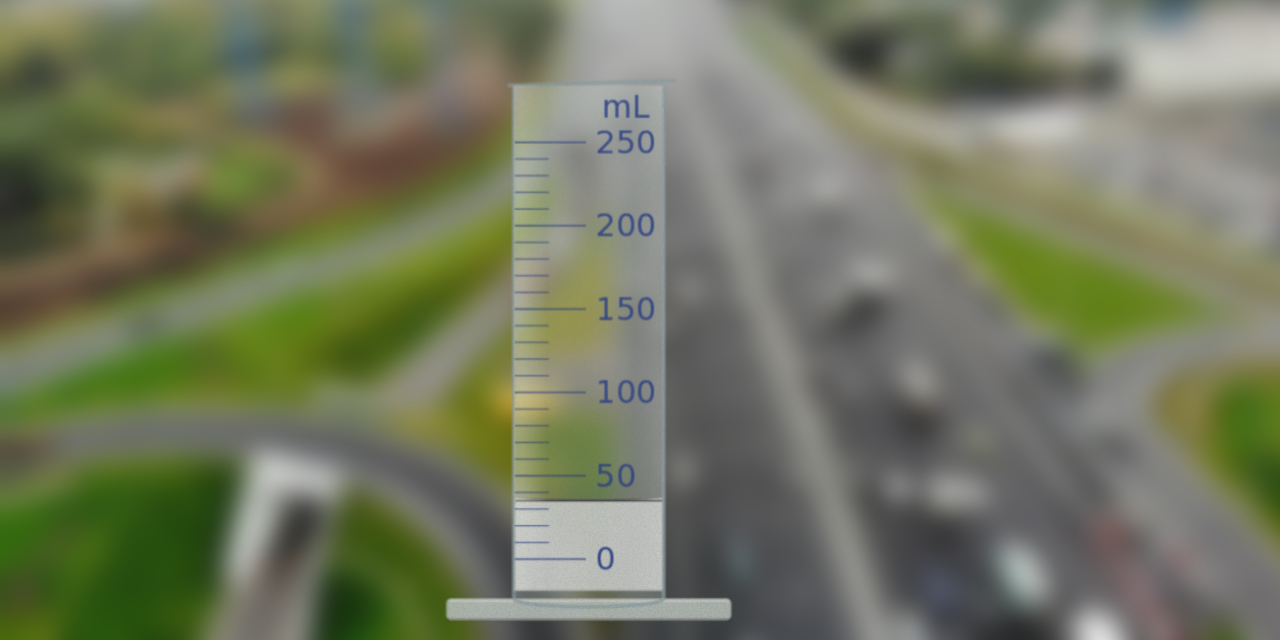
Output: **35** mL
